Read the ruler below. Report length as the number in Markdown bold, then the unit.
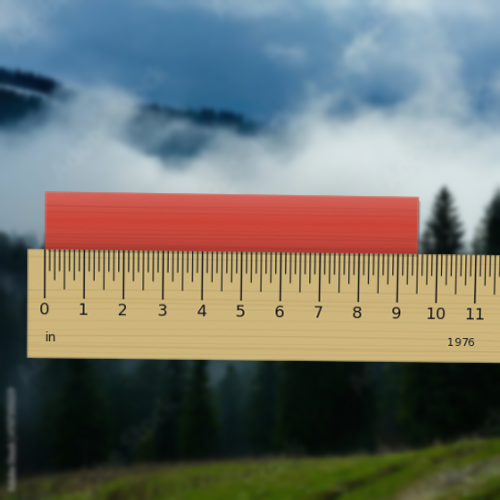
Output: **9.5** in
